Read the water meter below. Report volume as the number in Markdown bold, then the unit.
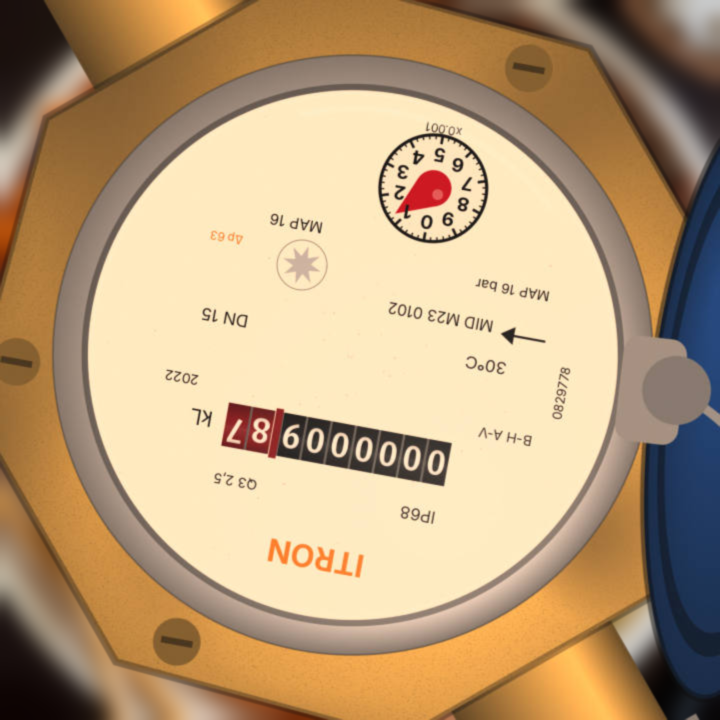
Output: **9.871** kL
